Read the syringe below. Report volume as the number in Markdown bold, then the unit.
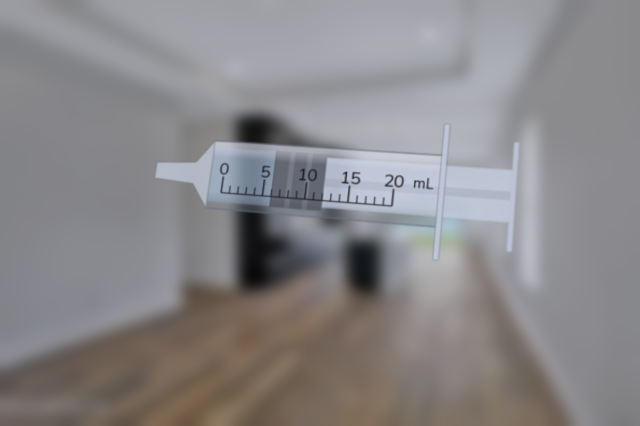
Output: **6** mL
